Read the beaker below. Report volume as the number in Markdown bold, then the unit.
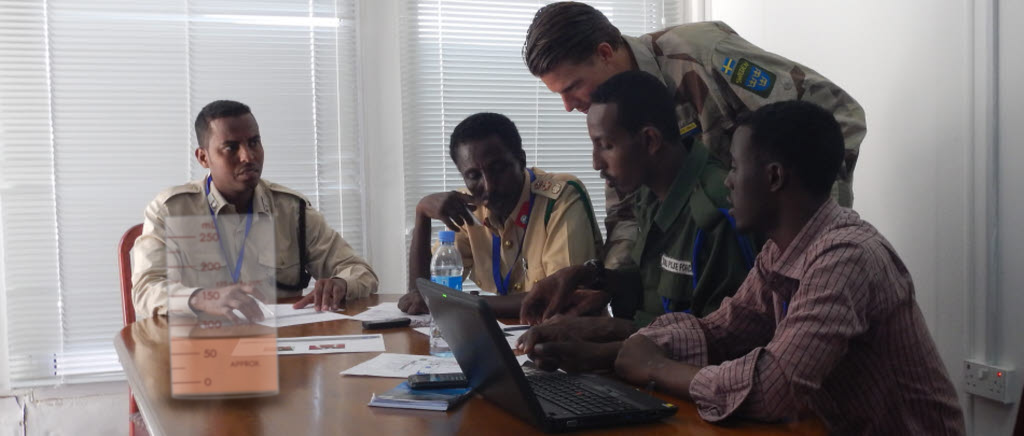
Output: **75** mL
